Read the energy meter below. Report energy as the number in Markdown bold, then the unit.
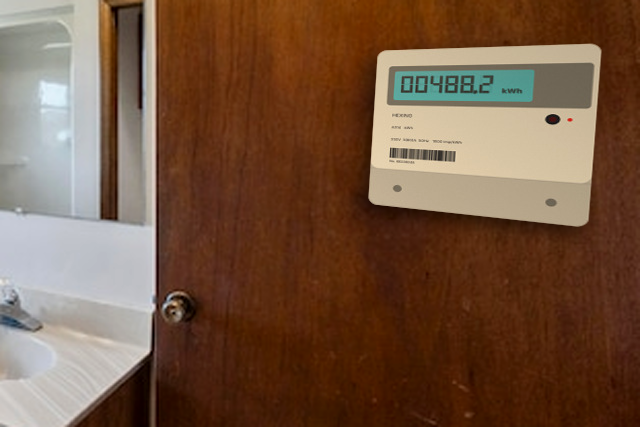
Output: **488.2** kWh
